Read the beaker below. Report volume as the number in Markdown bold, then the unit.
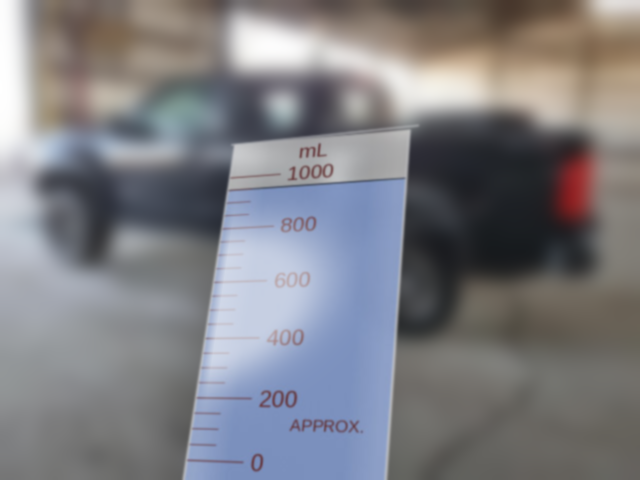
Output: **950** mL
